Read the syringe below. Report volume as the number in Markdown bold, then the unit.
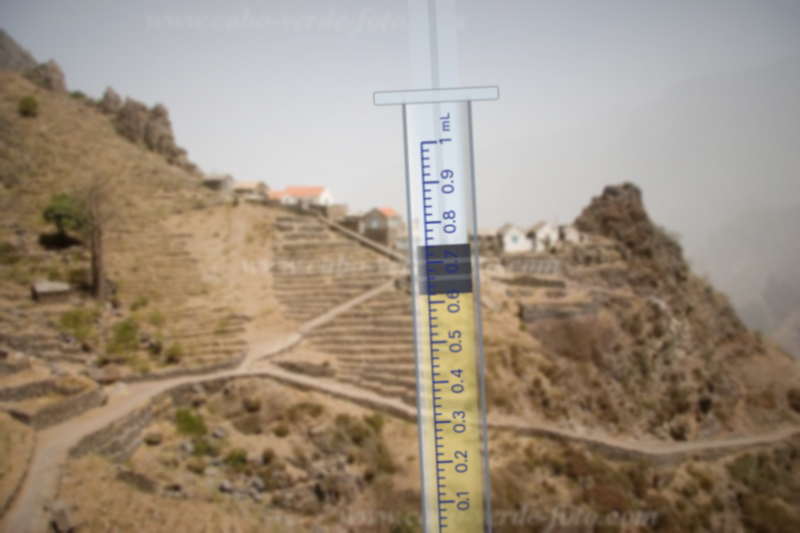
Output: **0.62** mL
